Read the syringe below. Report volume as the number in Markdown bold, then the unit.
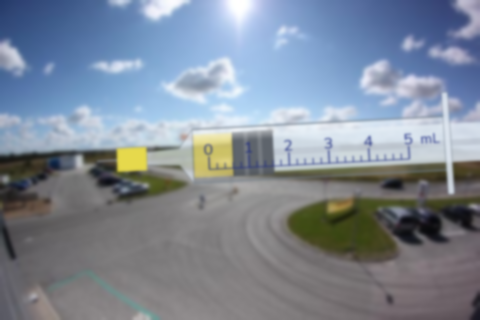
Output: **0.6** mL
